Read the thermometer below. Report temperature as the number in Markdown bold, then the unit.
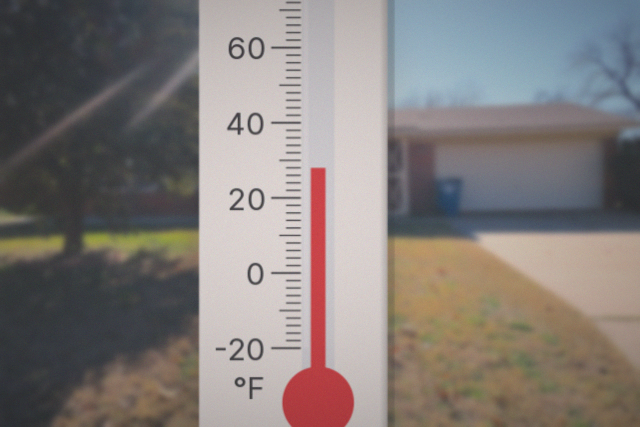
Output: **28** °F
